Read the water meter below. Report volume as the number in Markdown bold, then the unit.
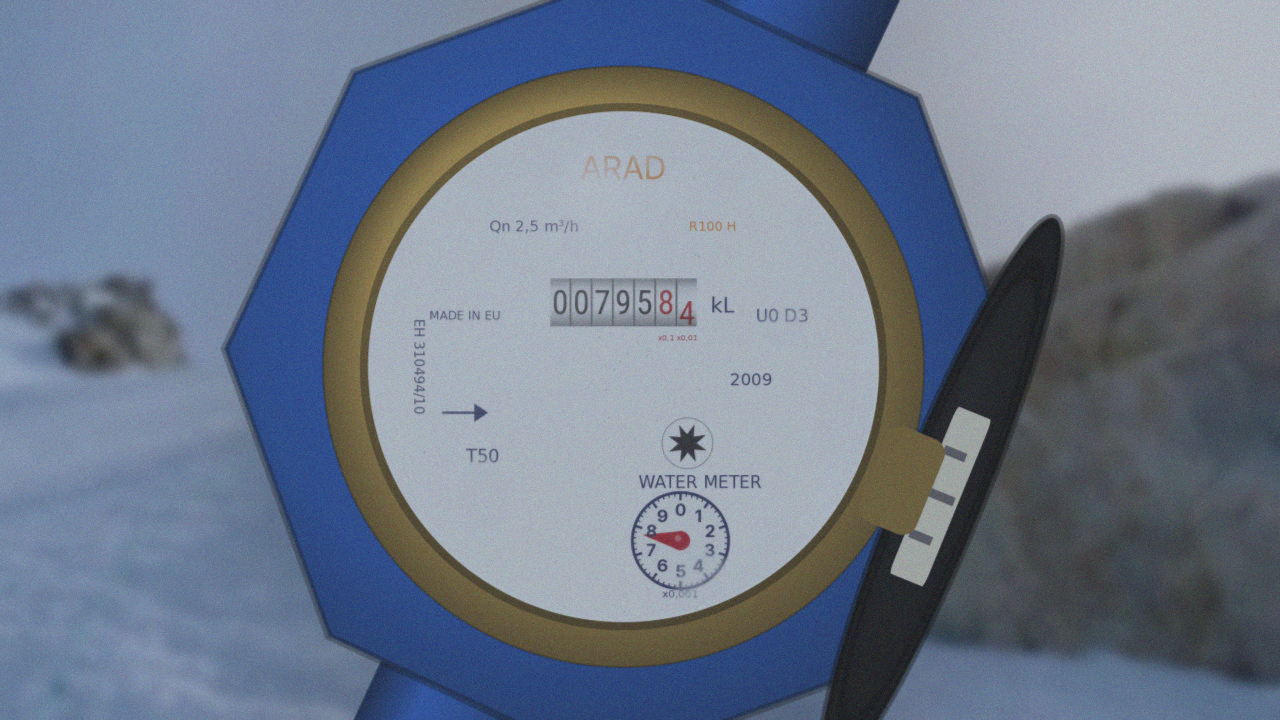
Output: **795.837** kL
